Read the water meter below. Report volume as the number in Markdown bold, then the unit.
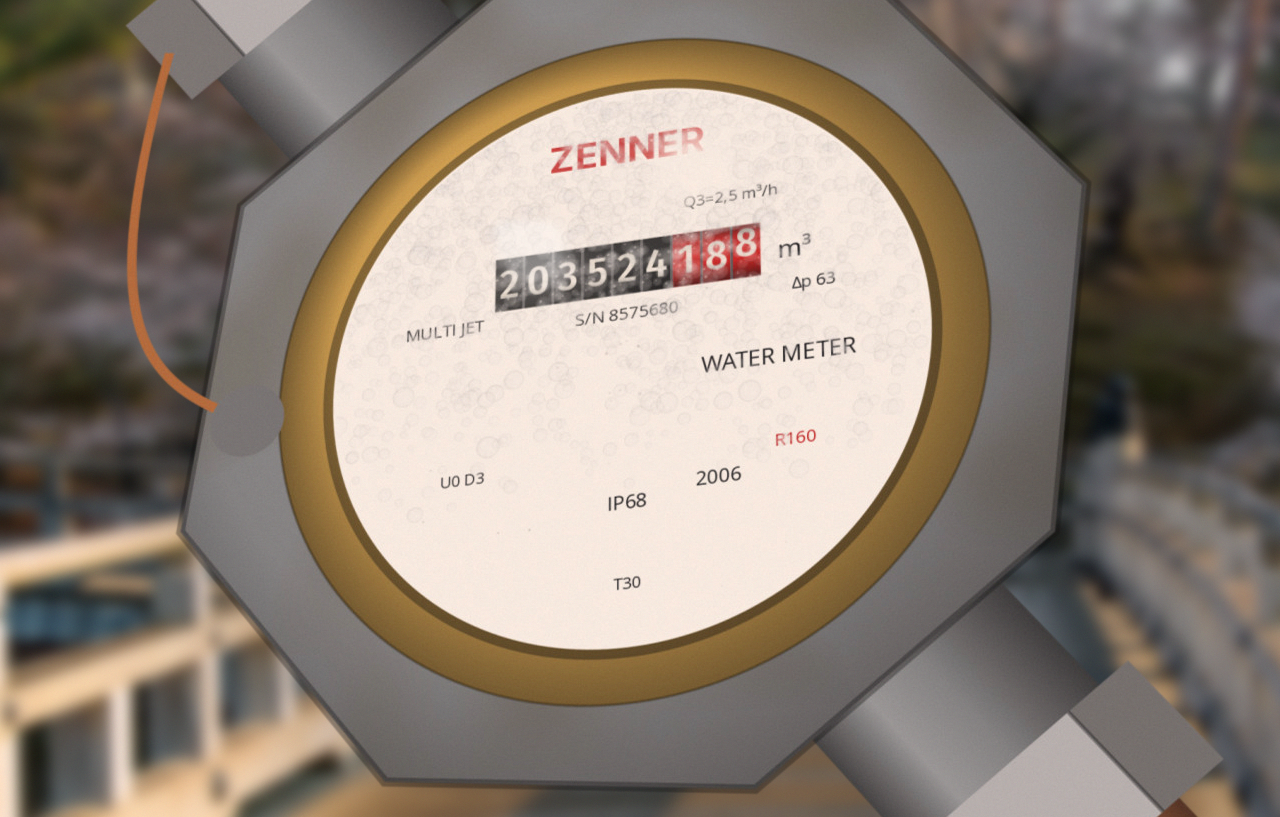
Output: **203524.188** m³
